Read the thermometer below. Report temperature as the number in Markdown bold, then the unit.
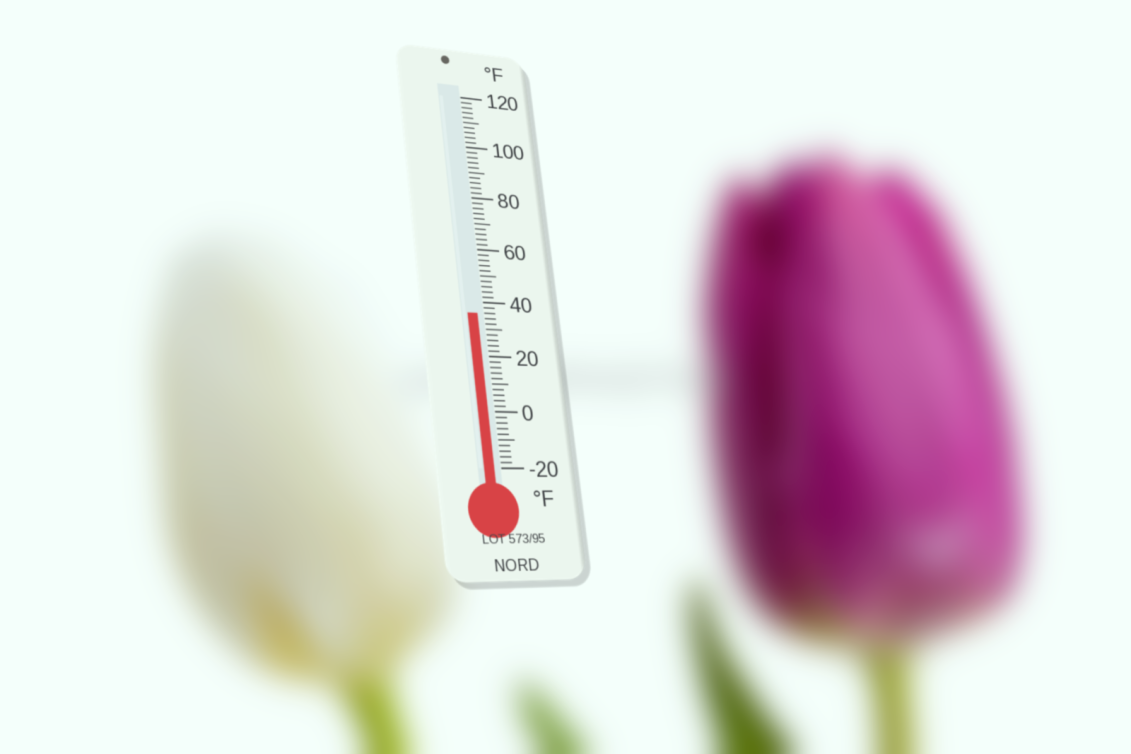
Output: **36** °F
